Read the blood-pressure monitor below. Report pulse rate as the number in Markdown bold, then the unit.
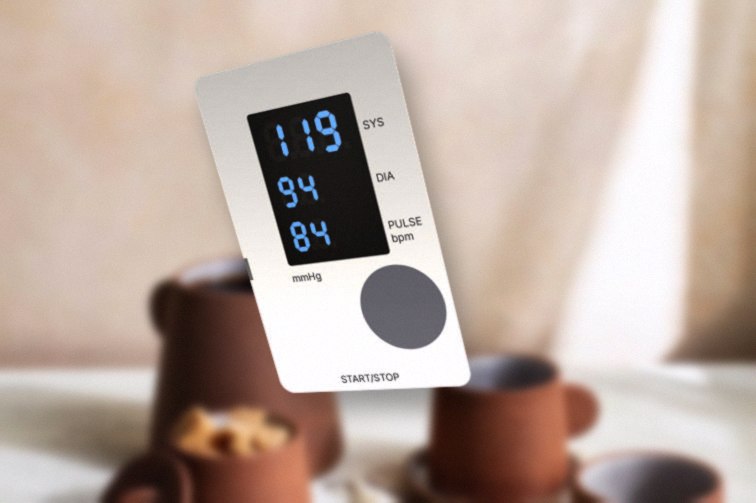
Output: **84** bpm
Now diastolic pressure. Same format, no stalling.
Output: **94** mmHg
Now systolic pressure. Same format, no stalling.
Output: **119** mmHg
